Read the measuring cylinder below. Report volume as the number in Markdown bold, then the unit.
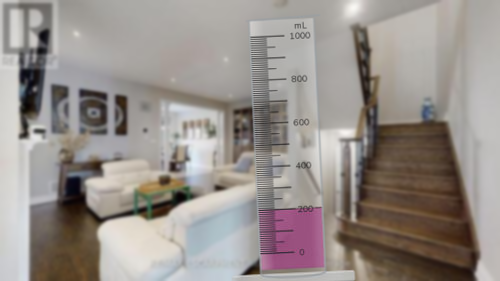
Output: **200** mL
